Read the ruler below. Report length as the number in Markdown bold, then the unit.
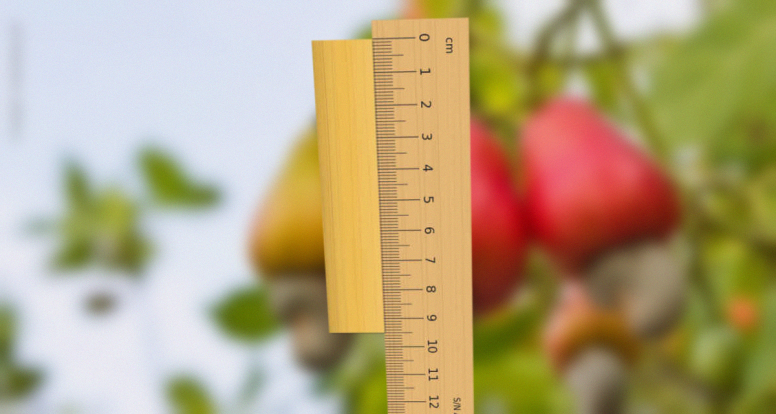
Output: **9.5** cm
